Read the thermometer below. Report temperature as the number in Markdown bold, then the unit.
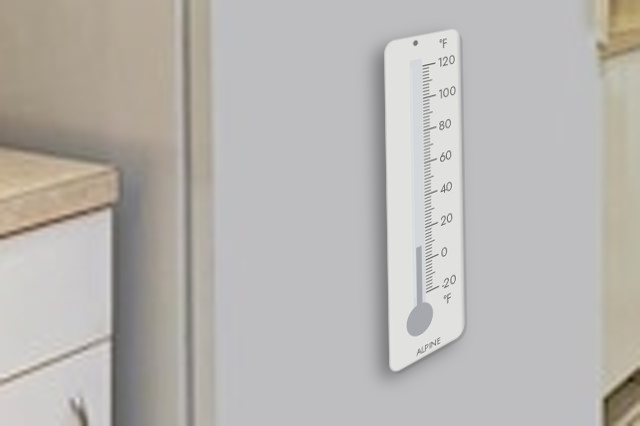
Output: **10** °F
